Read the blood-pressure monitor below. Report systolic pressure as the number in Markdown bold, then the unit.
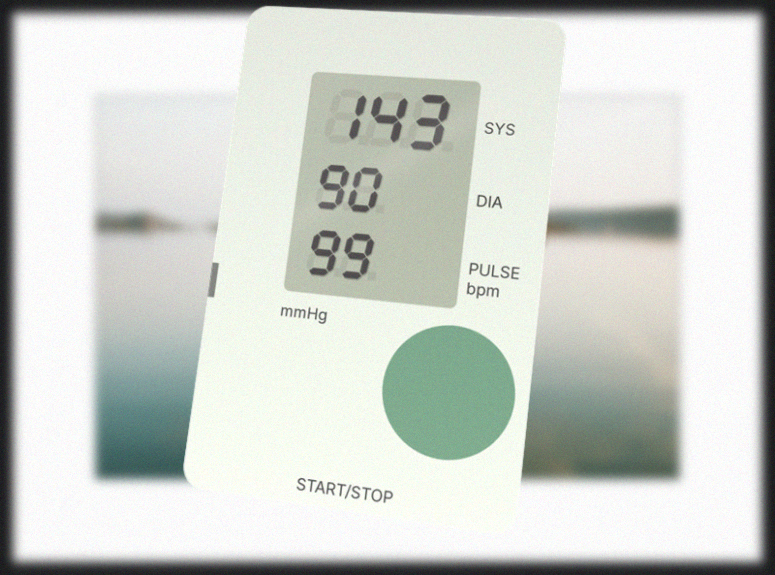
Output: **143** mmHg
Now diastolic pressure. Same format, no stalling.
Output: **90** mmHg
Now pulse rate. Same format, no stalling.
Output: **99** bpm
